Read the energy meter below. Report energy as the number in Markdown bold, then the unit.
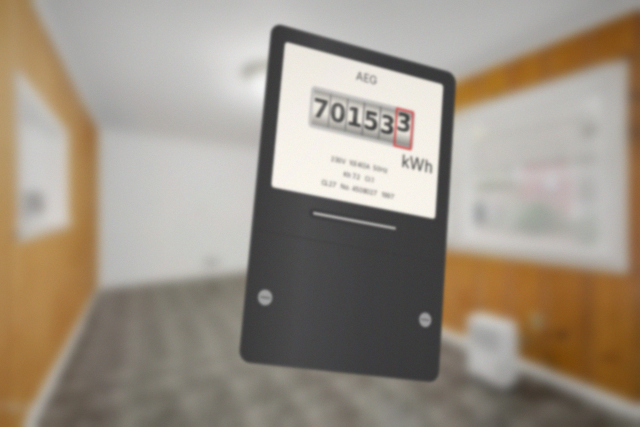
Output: **70153.3** kWh
